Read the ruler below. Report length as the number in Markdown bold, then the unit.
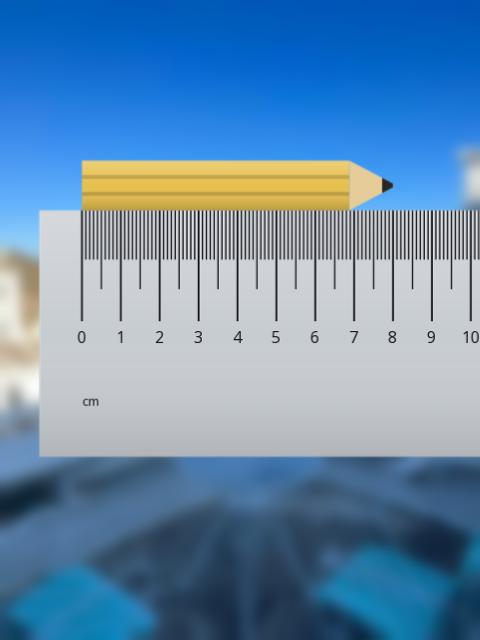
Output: **8** cm
